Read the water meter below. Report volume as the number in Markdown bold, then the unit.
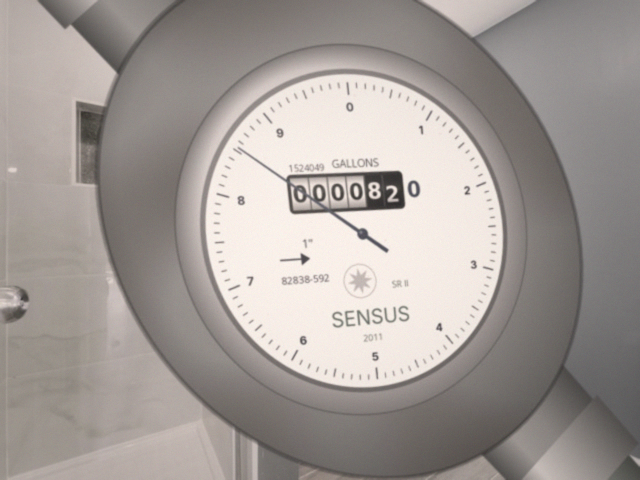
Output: **818.5** gal
